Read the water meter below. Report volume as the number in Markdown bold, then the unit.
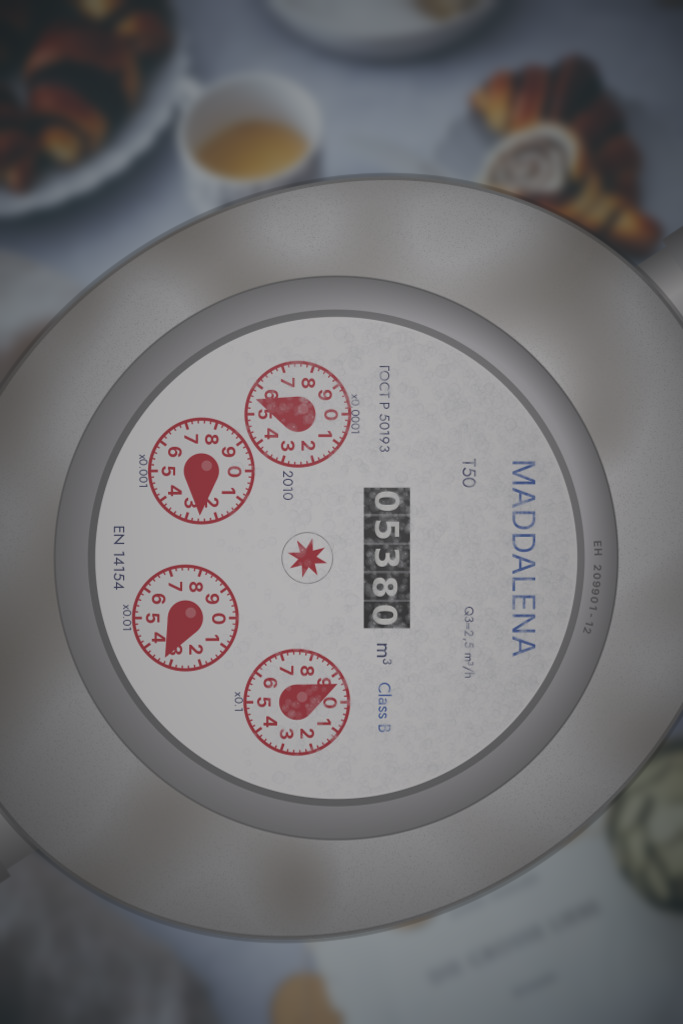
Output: **5379.9325** m³
